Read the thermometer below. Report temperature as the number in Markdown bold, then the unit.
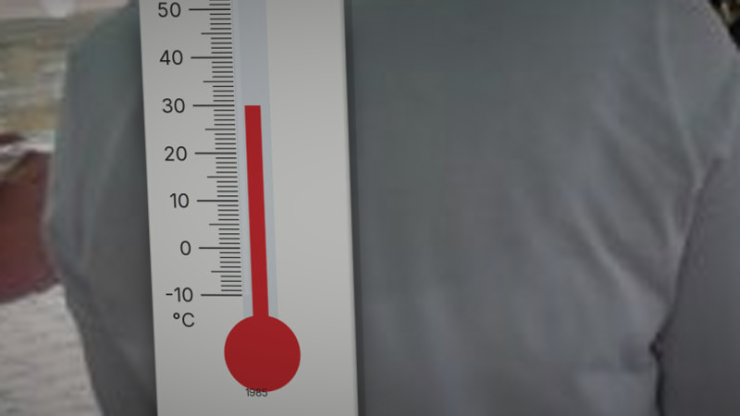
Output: **30** °C
